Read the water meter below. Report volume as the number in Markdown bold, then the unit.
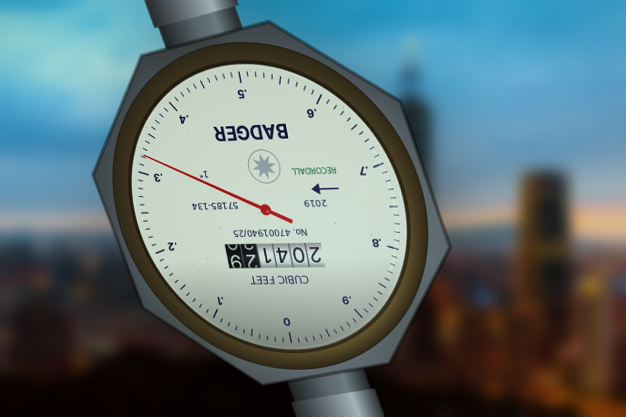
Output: **204129.32** ft³
